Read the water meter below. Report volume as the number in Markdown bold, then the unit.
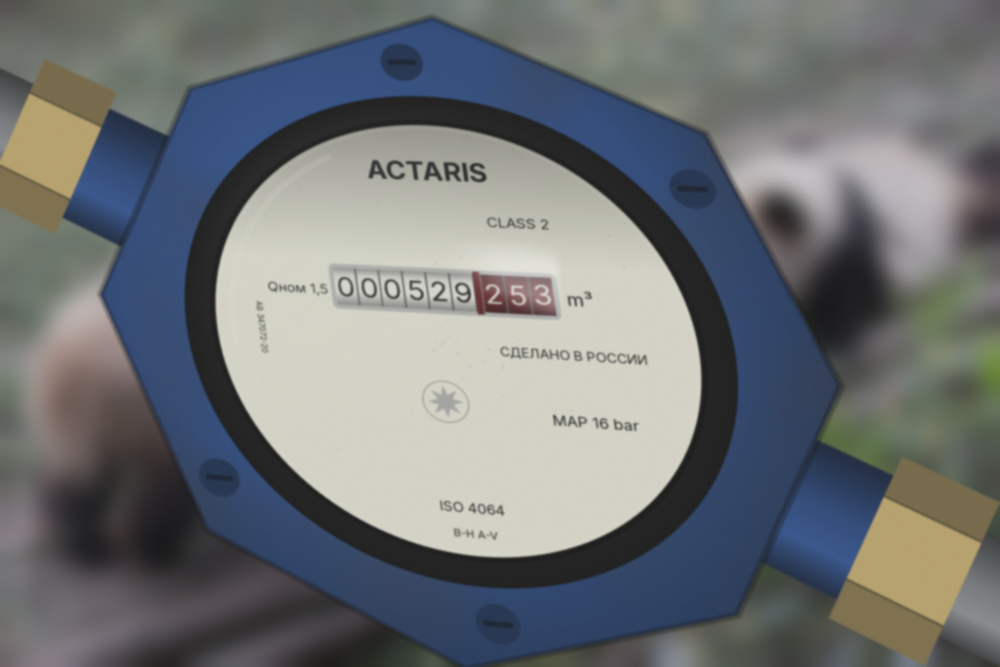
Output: **529.253** m³
